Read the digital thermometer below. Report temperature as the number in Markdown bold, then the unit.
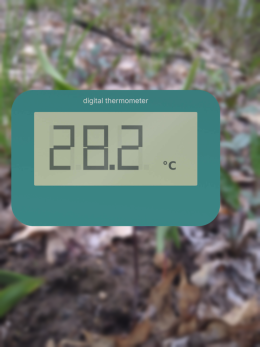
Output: **28.2** °C
